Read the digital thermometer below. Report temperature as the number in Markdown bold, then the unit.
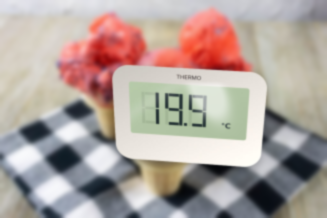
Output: **19.9** °C
